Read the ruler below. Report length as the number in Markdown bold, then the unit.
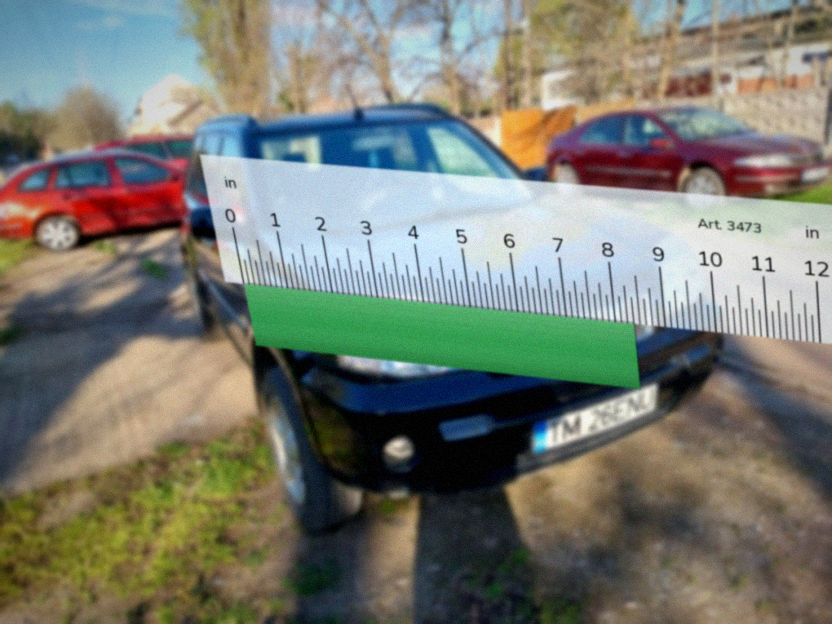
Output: **8.375** in
